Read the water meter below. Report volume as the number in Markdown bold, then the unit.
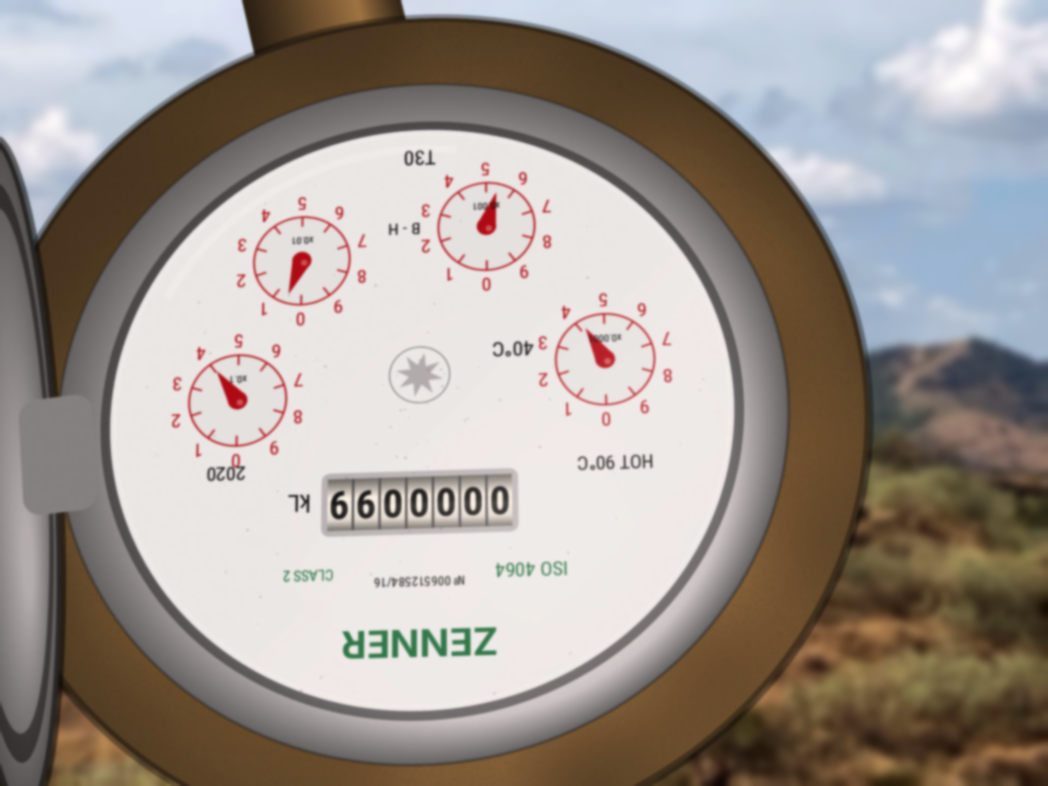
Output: **99.4054** kL
